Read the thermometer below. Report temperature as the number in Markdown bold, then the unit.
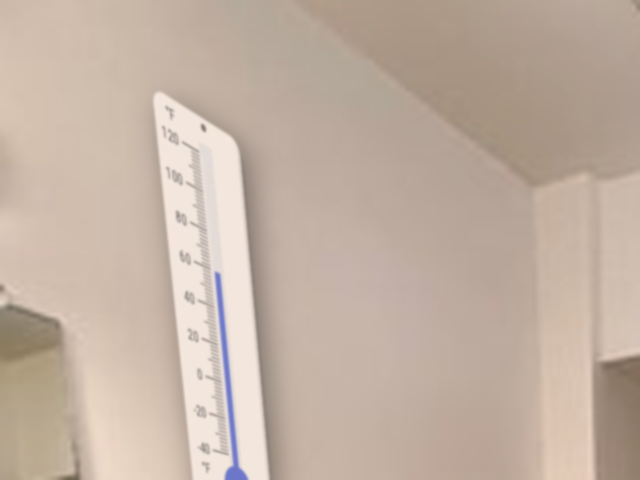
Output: **60** °F
